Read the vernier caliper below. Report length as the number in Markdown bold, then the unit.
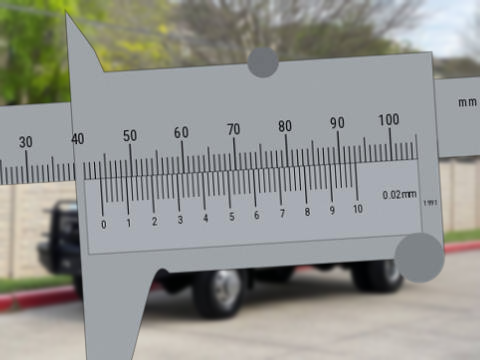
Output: **44.0** mm
